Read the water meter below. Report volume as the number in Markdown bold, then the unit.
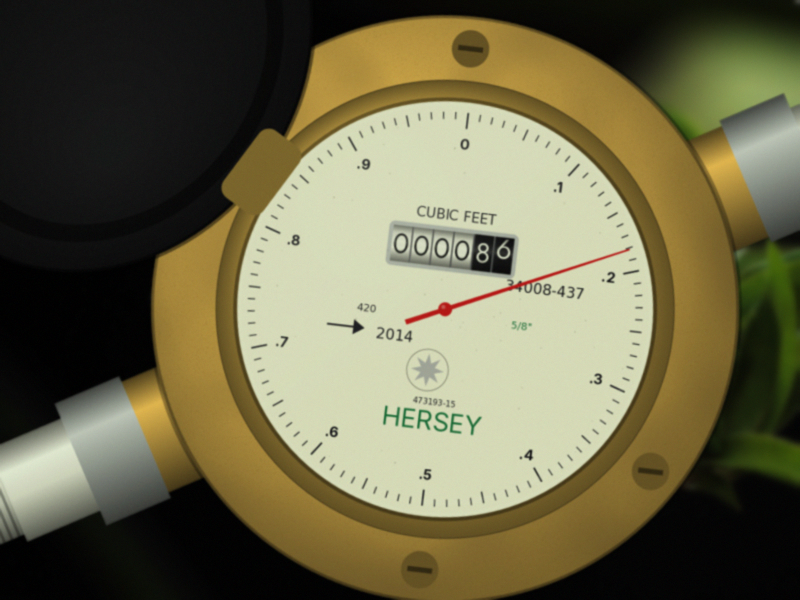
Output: **86.18** ft³
